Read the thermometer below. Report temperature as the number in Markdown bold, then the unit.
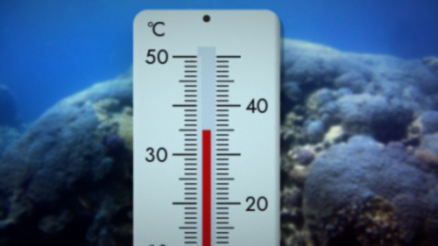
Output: **35** °C
